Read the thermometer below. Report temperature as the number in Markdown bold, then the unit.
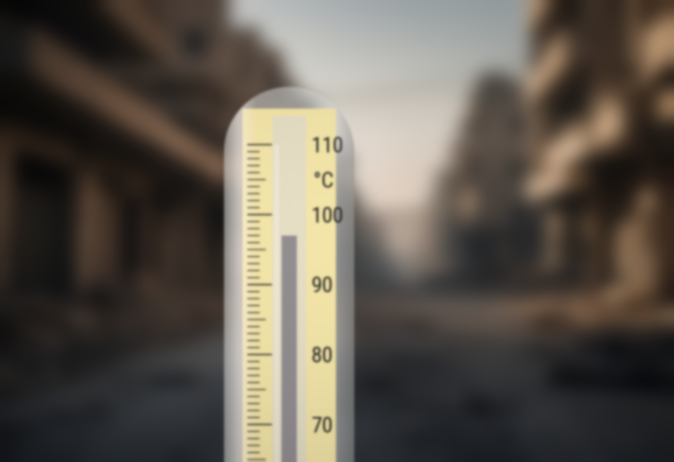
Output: **97** °C
